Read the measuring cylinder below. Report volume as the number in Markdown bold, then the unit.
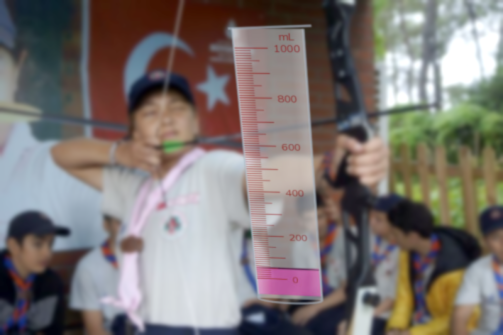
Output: **50** mL
